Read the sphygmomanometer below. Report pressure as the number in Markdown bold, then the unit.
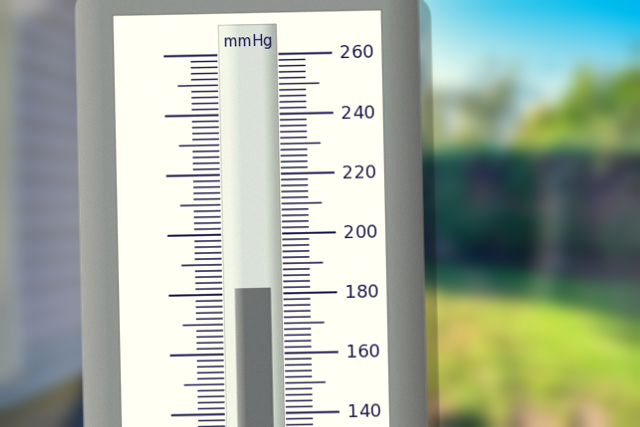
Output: **182** mmHg
